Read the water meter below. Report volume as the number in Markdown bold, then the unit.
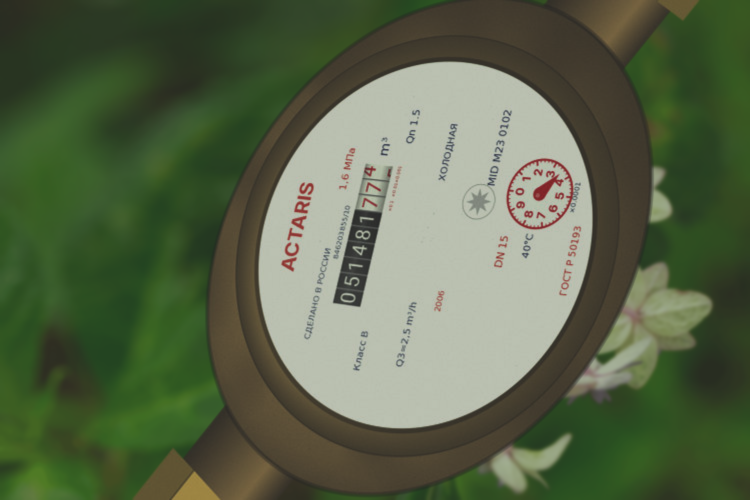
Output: **51481.7743** m³
